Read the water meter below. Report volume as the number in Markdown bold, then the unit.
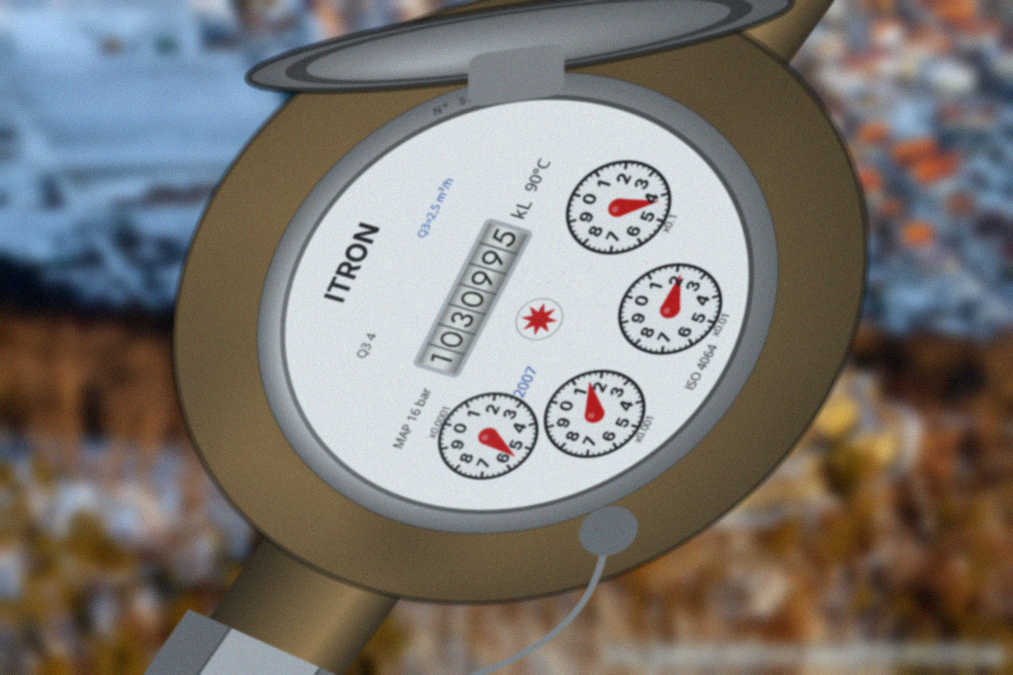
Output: **1030995.4215** kL
